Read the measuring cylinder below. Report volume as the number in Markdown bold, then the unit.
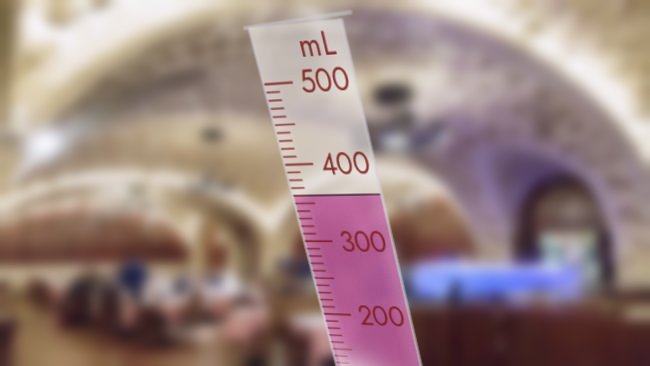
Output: **360** mL
